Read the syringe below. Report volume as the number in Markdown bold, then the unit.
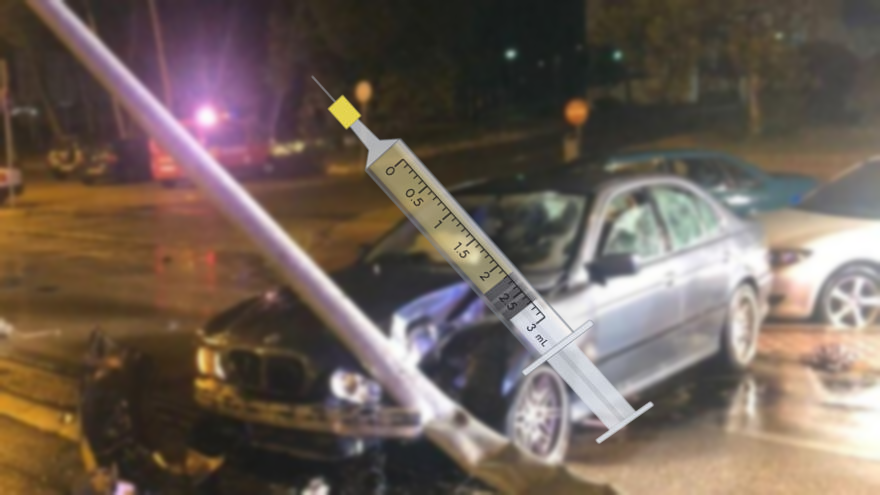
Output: **2.2** mL
